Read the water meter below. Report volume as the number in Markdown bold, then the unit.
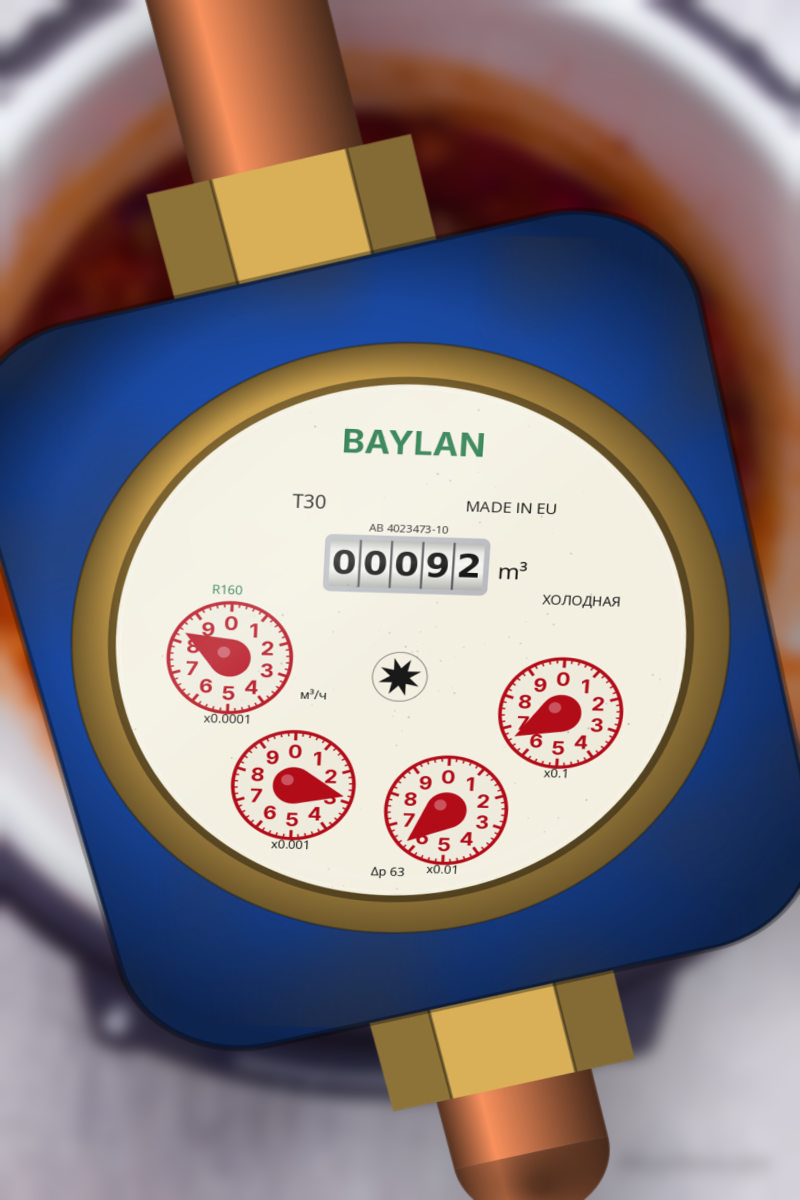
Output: **92.6628** m³
